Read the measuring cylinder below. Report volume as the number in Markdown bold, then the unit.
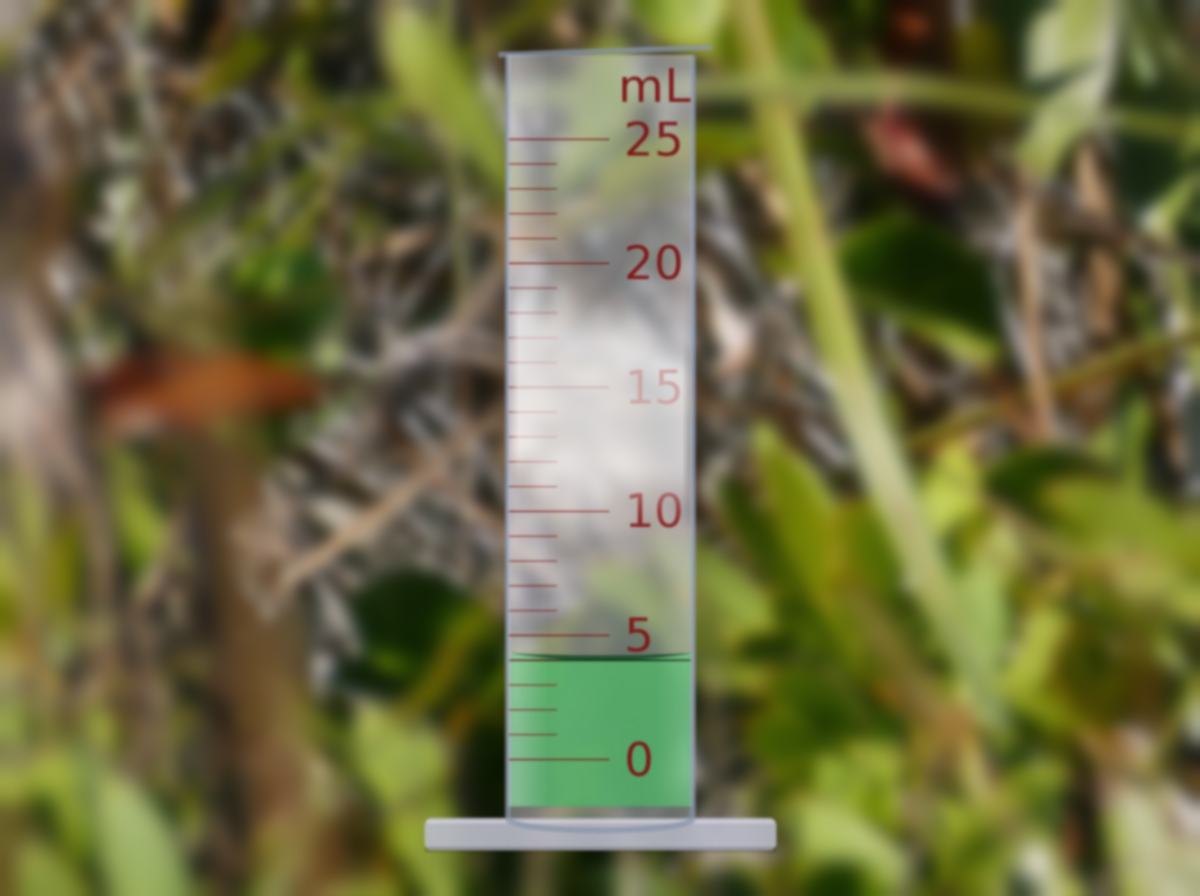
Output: **4** mL
